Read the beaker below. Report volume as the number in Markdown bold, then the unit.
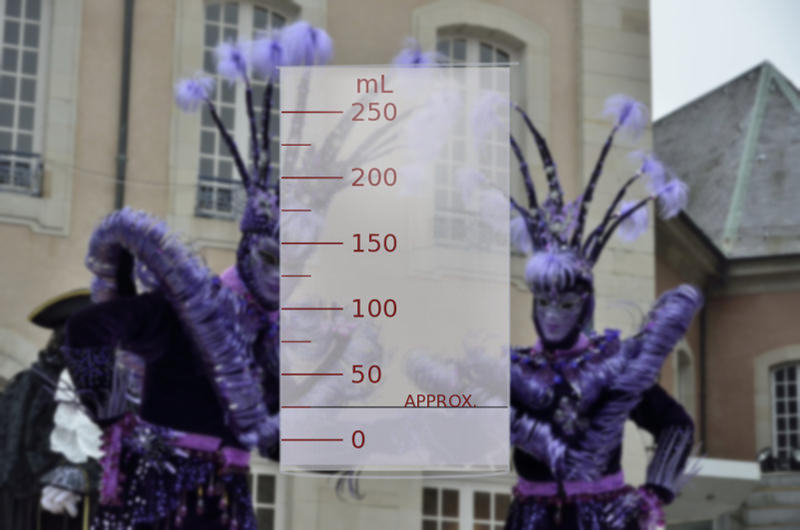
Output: **25** mL
